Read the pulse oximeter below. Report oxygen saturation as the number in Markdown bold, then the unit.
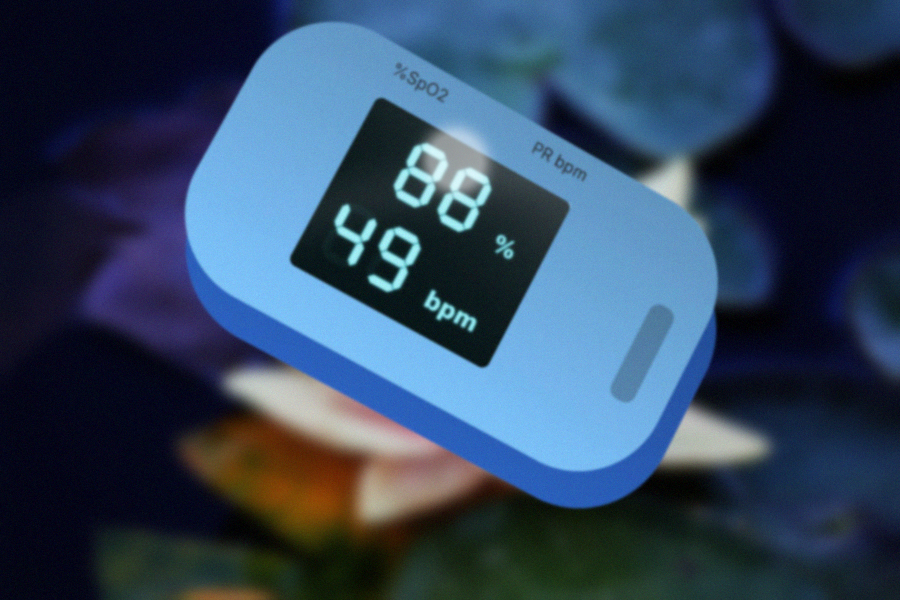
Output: **88** %
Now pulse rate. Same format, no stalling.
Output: **49** bpm
